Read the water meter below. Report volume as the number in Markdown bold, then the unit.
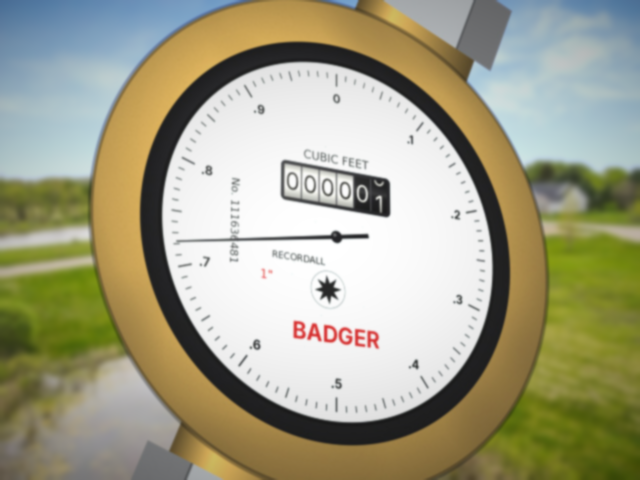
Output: **0.72** ft³
